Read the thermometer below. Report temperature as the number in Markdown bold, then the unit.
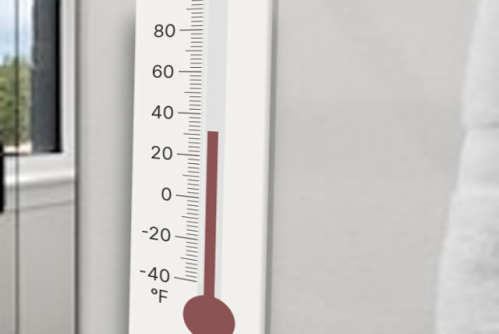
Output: **32** °F
